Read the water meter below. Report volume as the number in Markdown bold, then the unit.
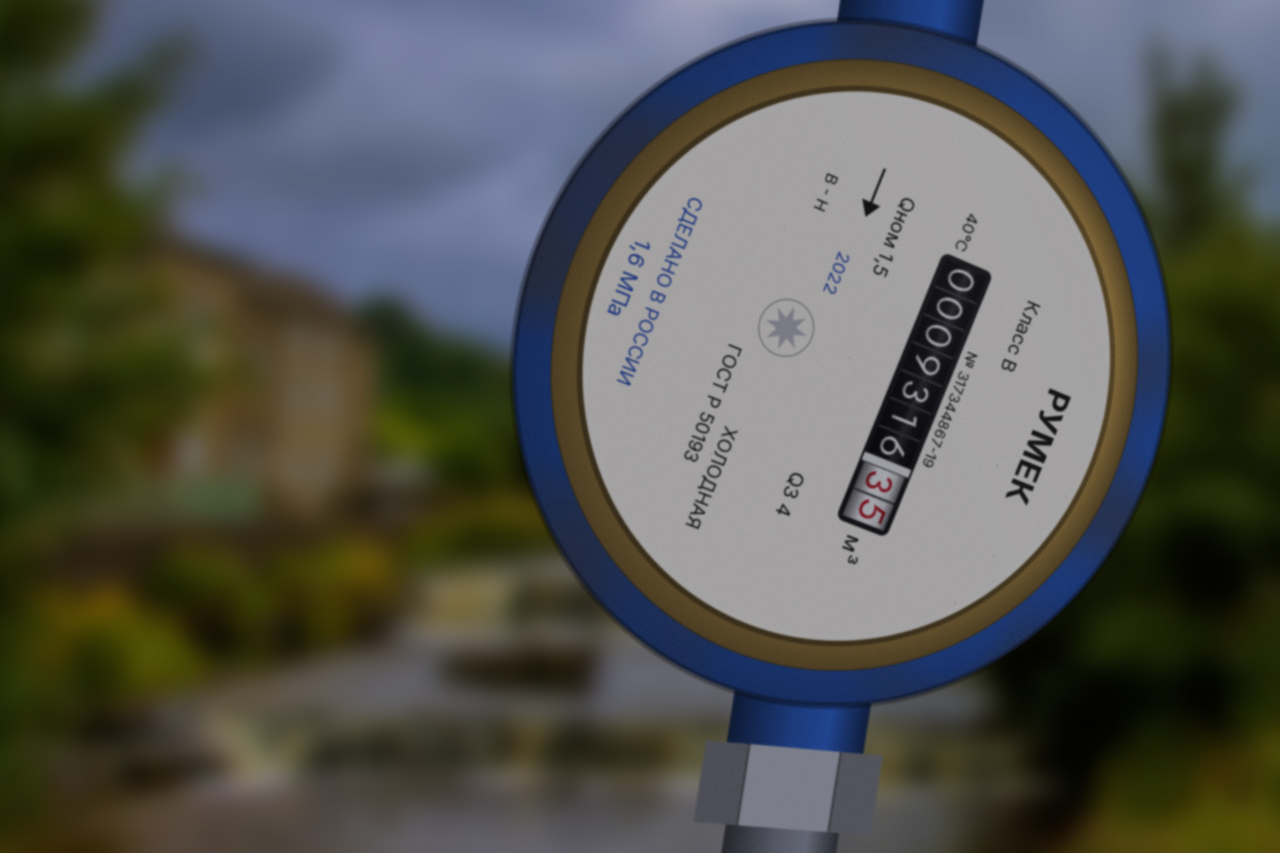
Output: **9316.35** m³
